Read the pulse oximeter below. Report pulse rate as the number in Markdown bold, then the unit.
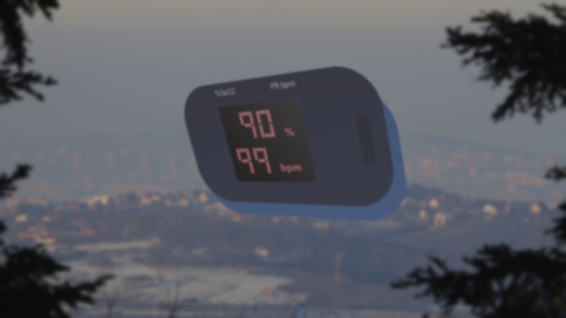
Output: **99** bpm
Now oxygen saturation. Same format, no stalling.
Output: **90** %
